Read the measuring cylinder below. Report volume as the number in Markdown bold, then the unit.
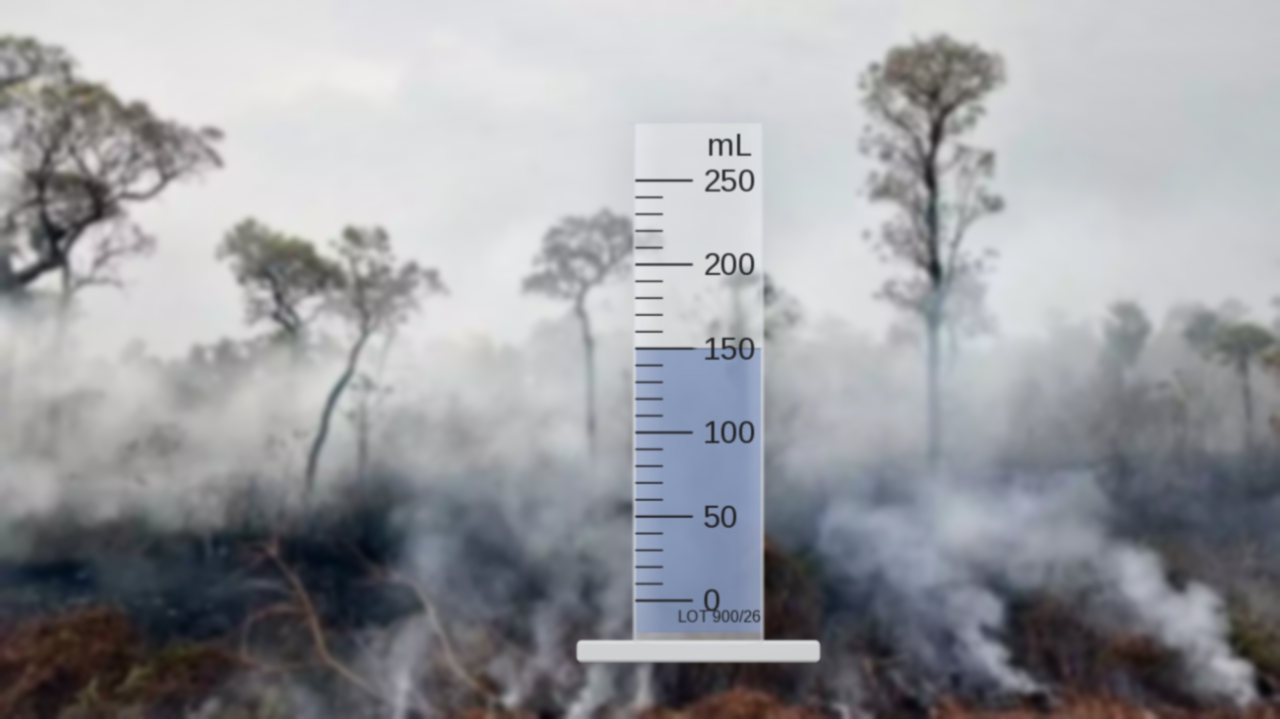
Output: **150** mL
